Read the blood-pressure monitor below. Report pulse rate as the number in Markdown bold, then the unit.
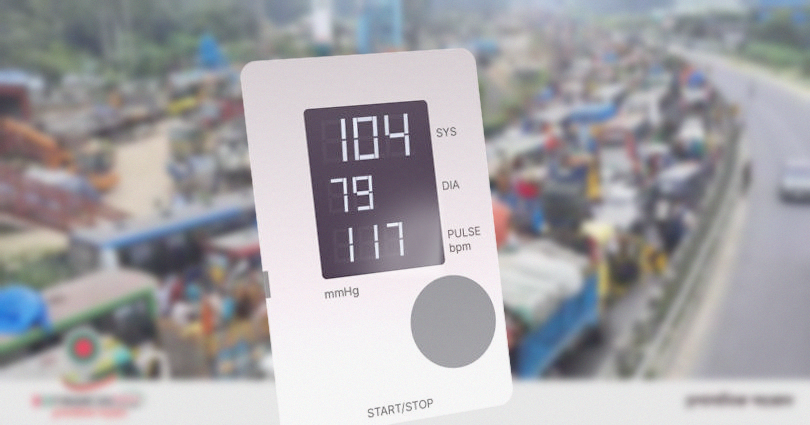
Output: **117** bpm
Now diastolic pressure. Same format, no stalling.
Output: **79** mmHg
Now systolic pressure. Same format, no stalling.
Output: **104** mmHg
